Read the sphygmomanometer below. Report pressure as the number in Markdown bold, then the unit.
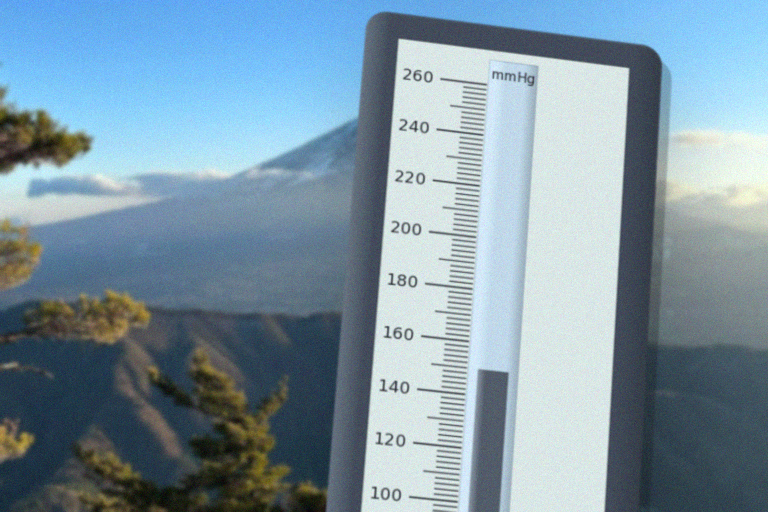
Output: **150** mmHg
